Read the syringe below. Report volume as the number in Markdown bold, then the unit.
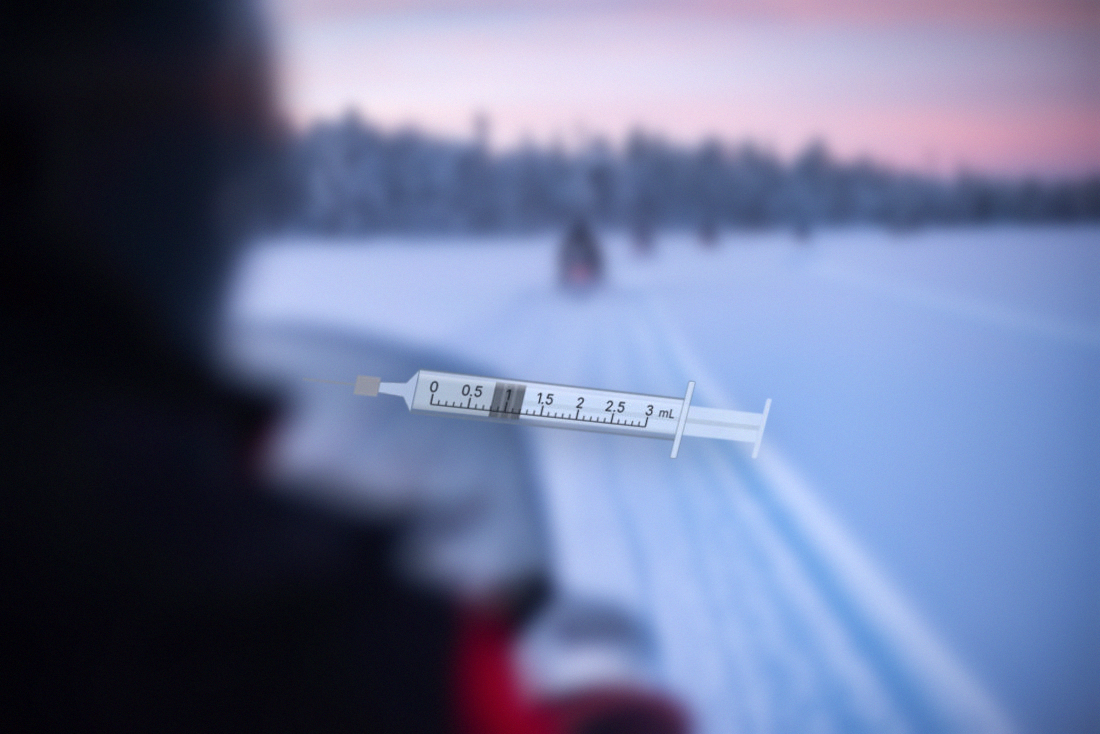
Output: **0.8** mL
